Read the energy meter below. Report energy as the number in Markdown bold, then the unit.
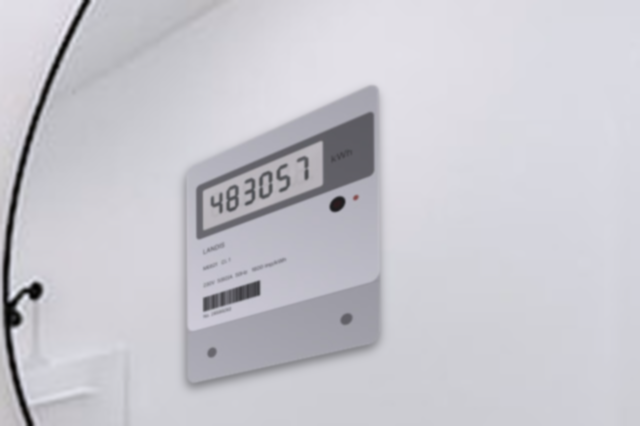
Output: **483057** kWh
